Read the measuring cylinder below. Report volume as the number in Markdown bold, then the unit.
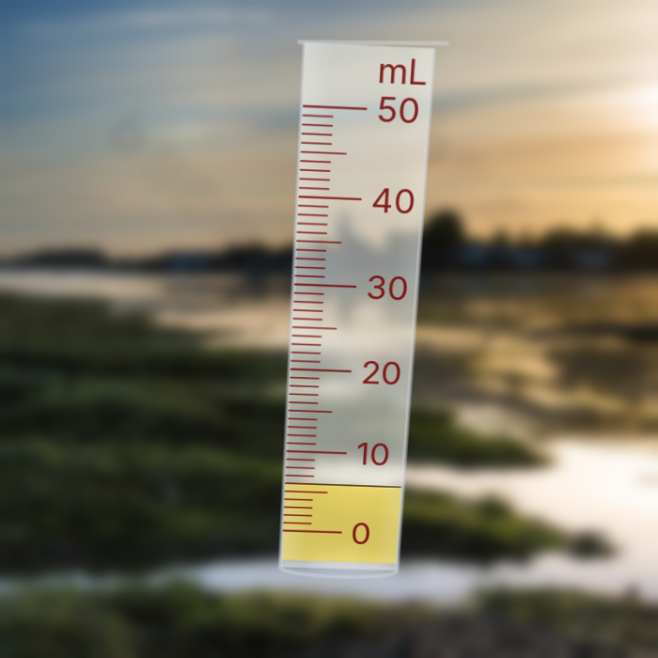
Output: **6** mL
